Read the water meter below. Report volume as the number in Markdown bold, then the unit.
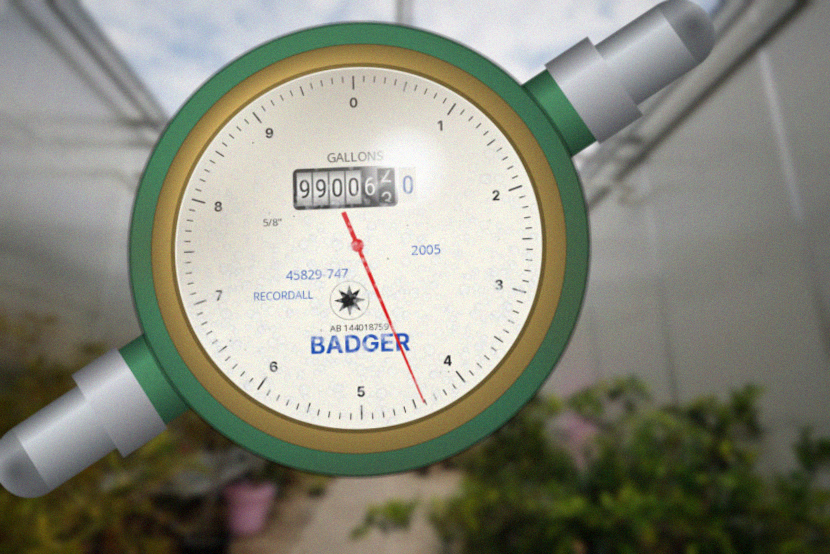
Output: **9900624.4** gal
